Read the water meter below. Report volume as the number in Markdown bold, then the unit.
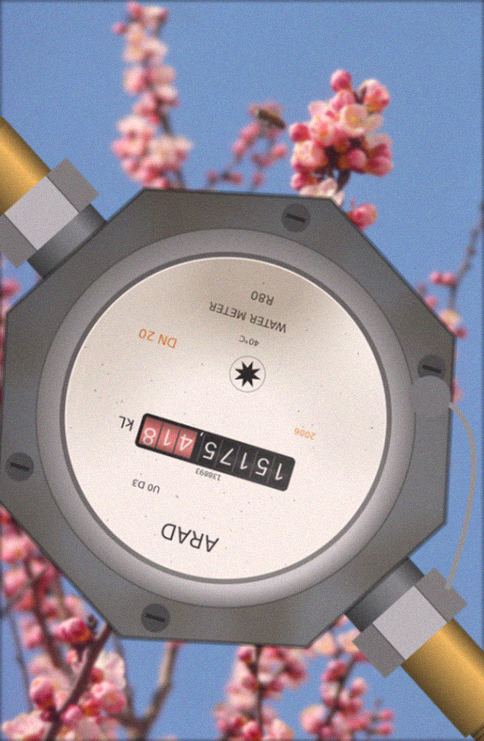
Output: **15175.418** kL
